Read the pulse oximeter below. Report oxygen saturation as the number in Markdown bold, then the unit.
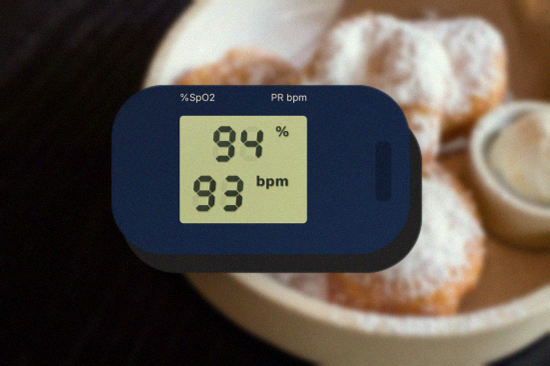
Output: **94** %
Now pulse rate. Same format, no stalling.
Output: **93** bpm
